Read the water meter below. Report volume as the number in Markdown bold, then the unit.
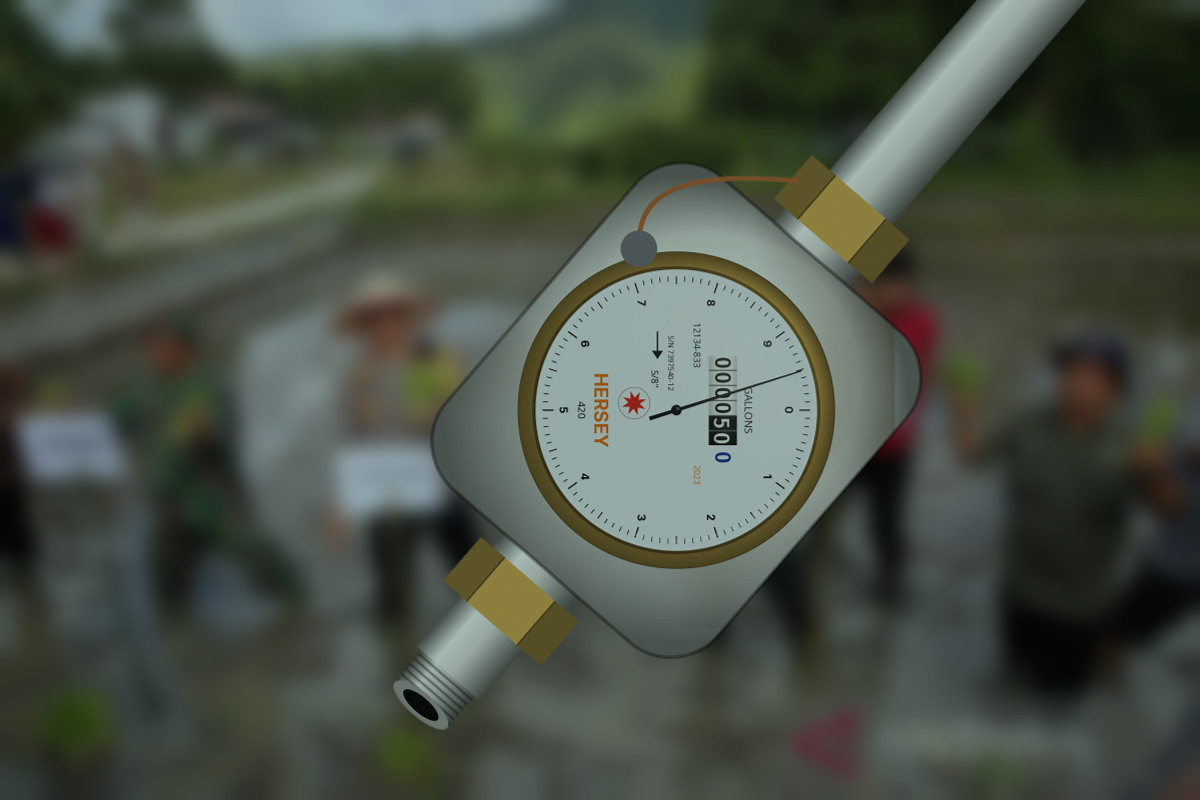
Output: **499.5** gal
